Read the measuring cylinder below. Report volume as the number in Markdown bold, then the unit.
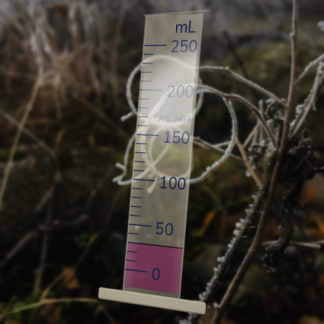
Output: **30** mL
